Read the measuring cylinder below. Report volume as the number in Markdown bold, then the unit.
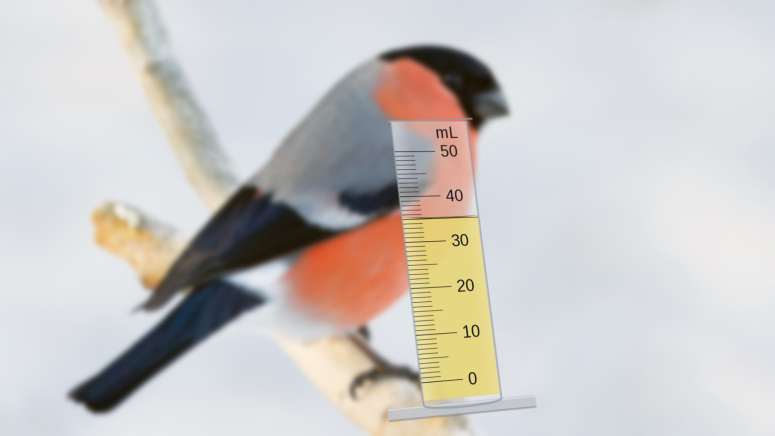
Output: **35** mL
